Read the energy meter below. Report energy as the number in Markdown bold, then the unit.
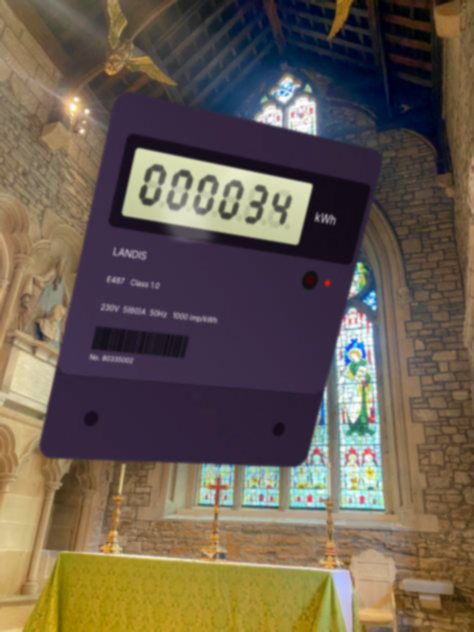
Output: **34** kWh
